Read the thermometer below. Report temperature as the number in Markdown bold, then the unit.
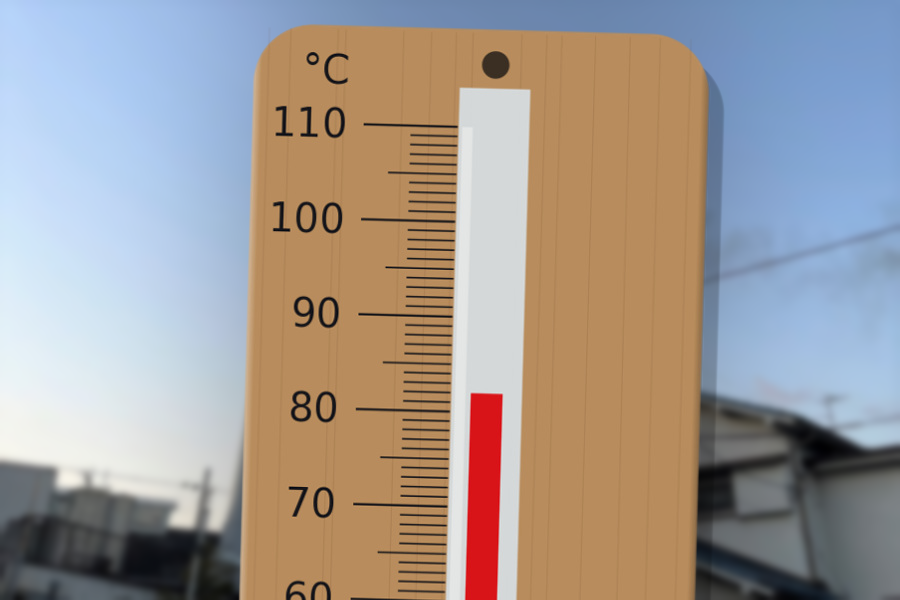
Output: **82** °C
